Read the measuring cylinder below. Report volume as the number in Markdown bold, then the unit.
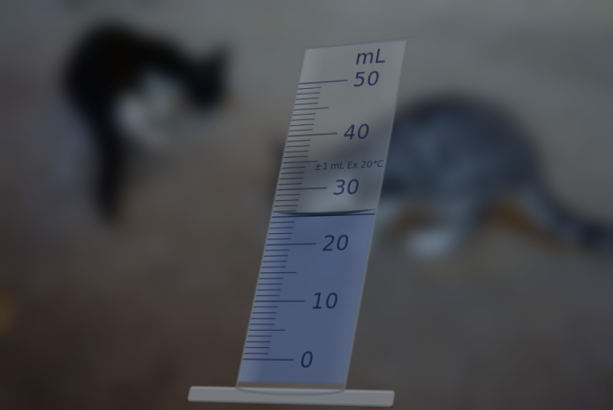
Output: **25** mL
